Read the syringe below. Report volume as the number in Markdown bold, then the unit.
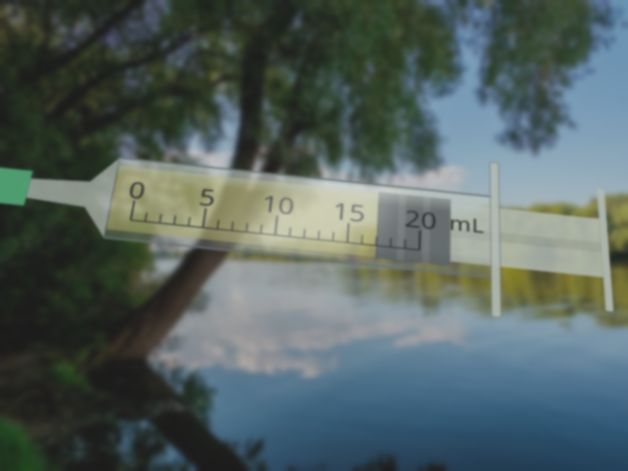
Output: **17** mL
